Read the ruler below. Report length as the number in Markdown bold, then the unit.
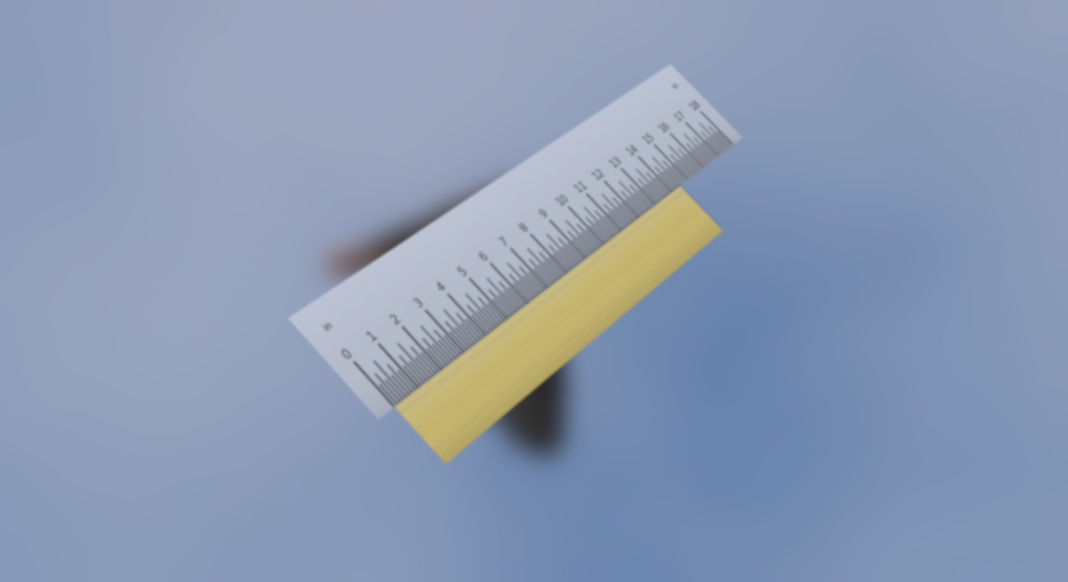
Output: **14.5** in
